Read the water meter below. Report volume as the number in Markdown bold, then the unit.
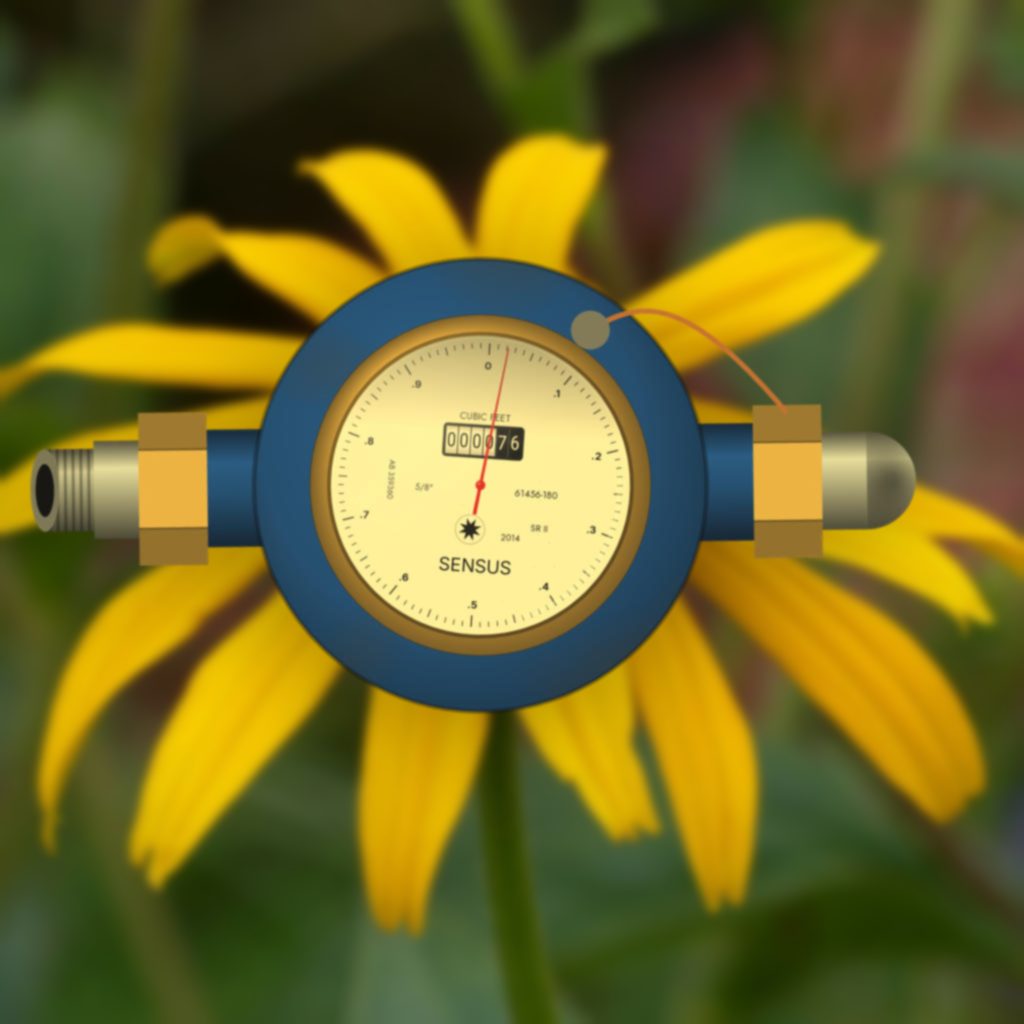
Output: **76.02** ft³
